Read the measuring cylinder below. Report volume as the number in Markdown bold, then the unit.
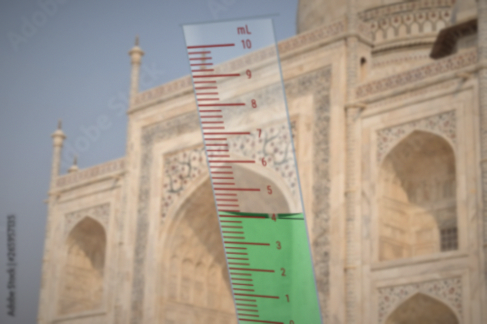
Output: **4** mL
